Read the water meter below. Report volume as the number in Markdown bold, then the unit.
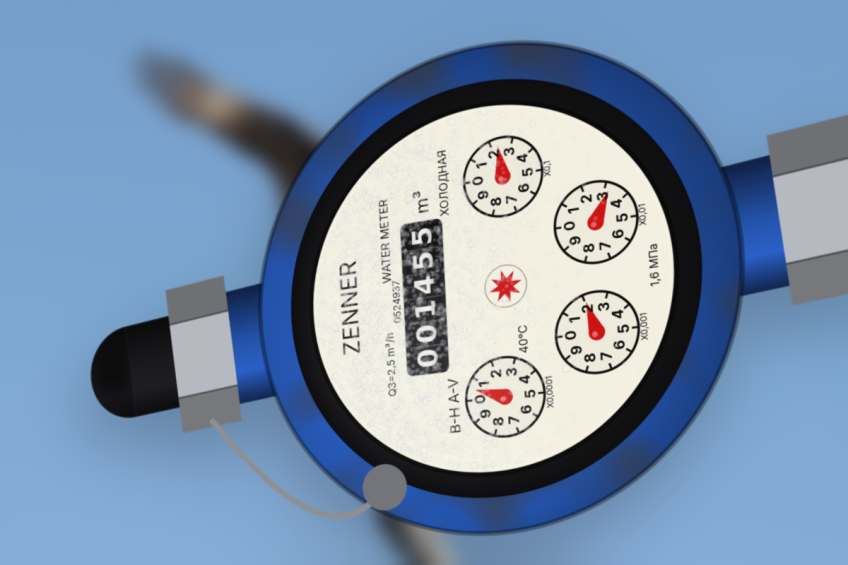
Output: **1455.2320** m³
